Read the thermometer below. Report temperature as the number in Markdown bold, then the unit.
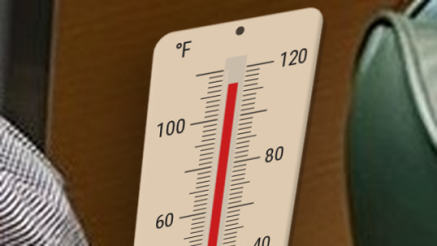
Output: **114** °F
